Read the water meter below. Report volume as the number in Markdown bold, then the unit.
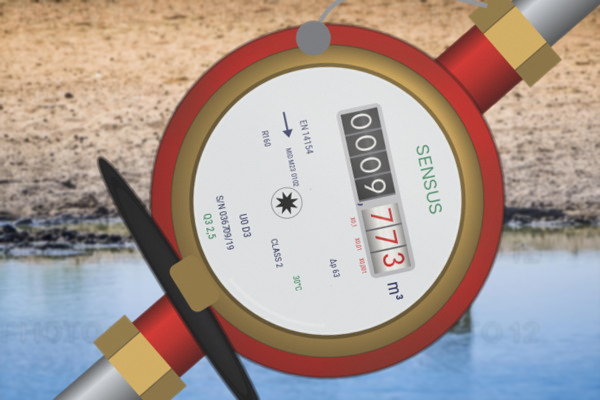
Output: **9.773** m³
